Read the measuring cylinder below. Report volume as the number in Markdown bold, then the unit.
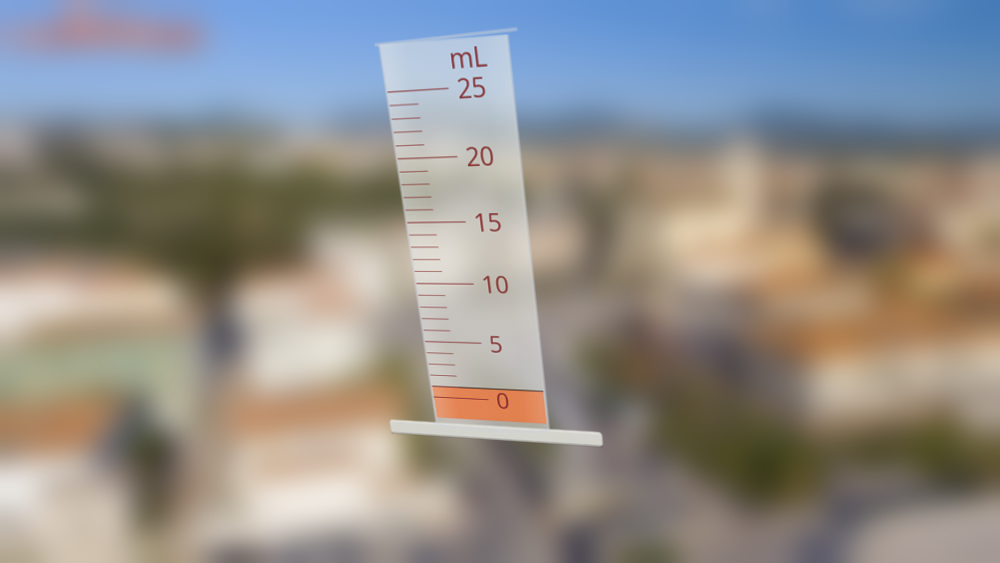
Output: **1** mL
